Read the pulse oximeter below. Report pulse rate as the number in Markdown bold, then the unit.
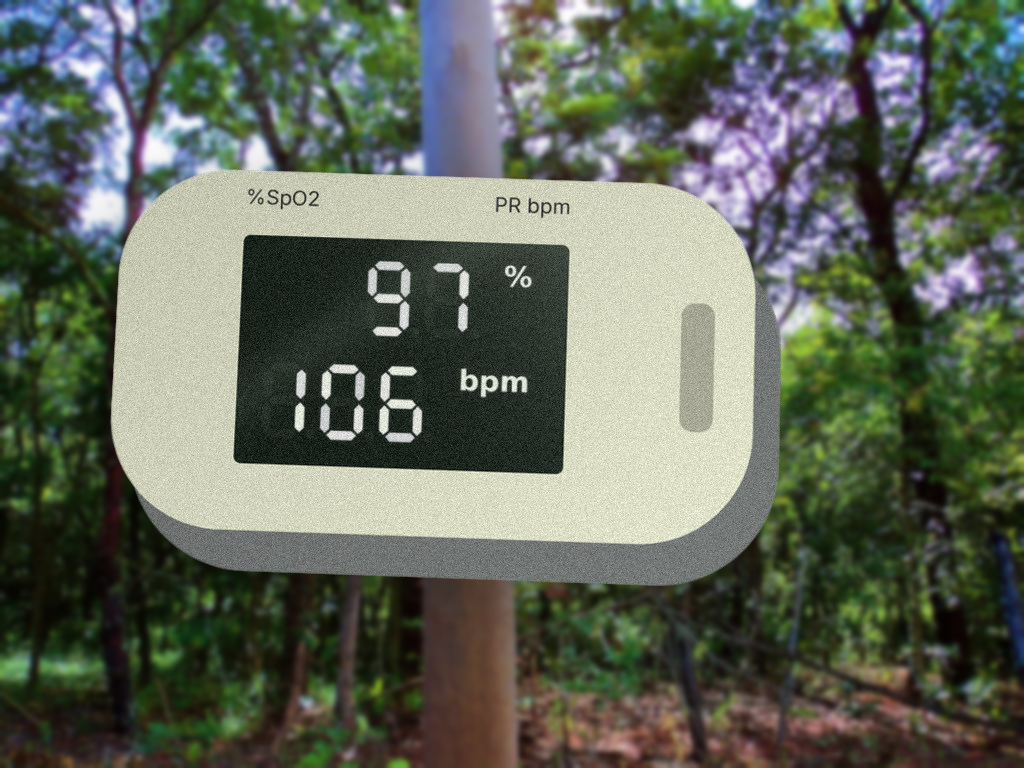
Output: **106** bpm
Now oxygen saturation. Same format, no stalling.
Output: **97** %
